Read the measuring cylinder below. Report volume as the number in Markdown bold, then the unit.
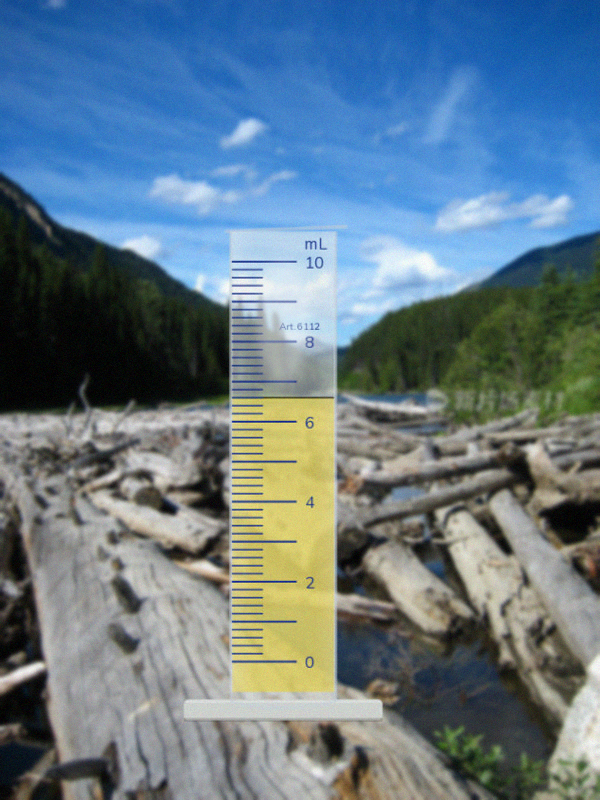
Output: **6.6** mL
